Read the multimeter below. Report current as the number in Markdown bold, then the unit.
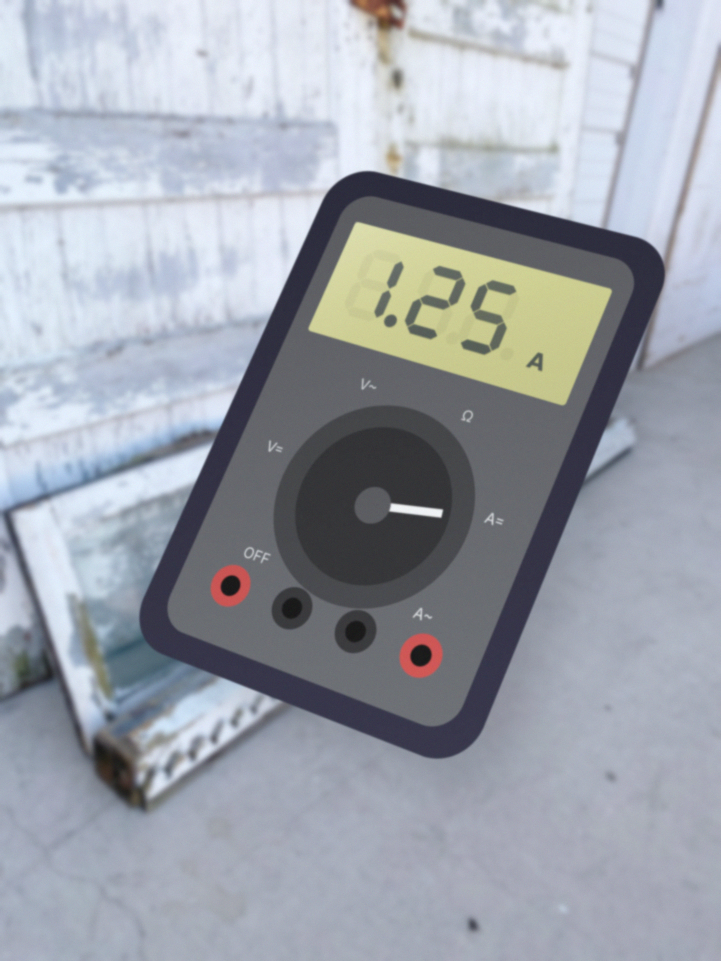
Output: **1.25** A
